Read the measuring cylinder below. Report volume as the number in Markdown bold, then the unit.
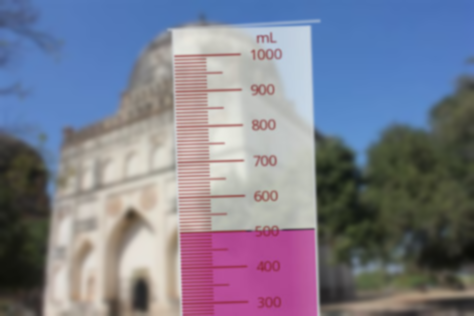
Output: **500** mL
